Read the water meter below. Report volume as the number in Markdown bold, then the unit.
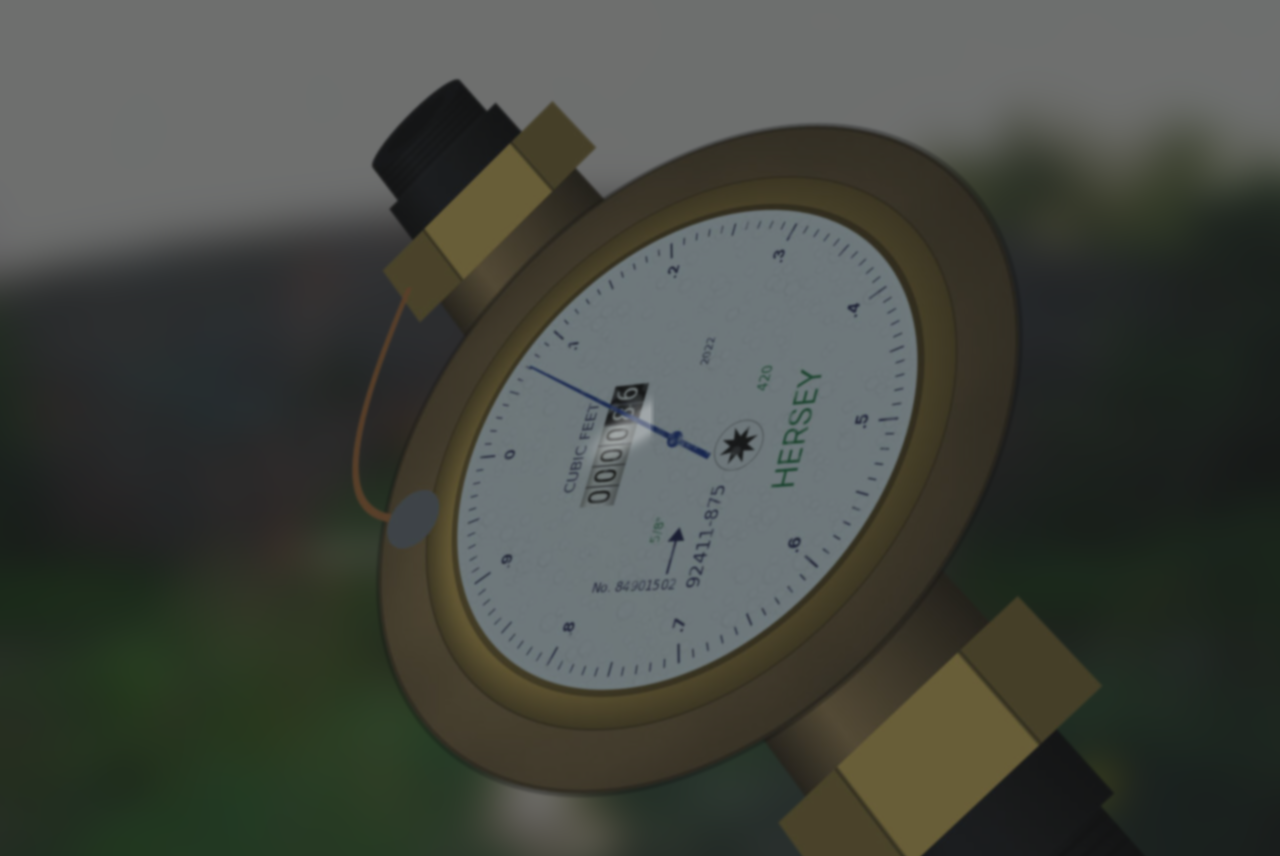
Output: **86.07** ft³
